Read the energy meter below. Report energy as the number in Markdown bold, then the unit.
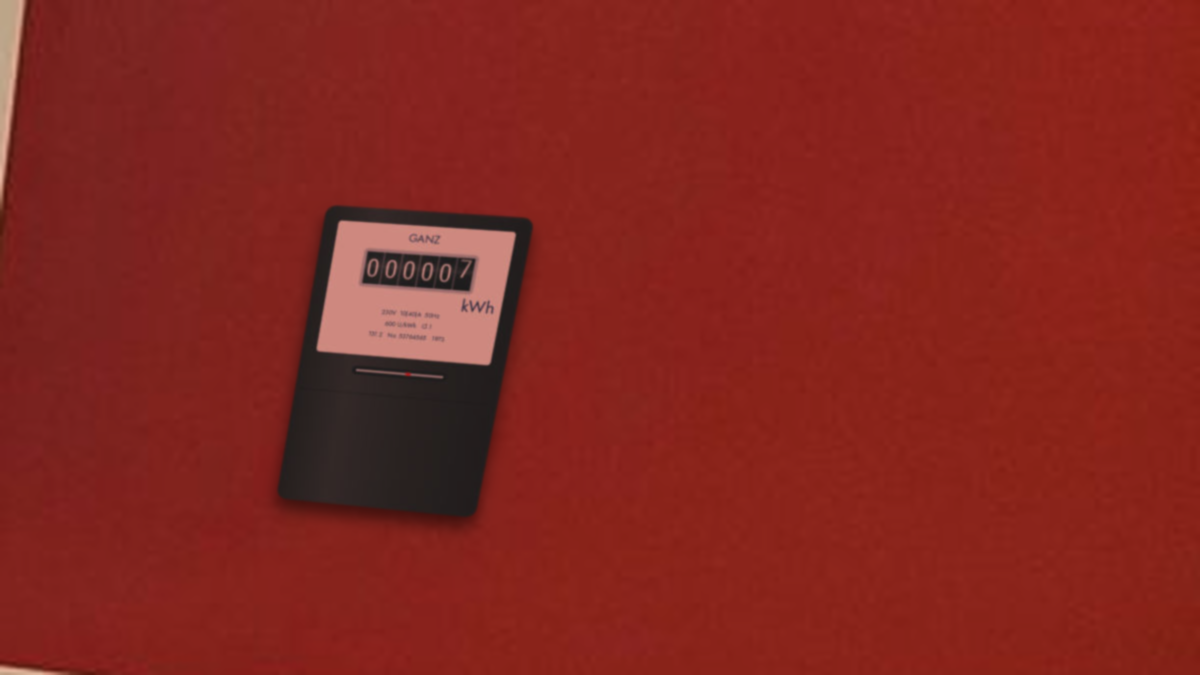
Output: **7** kWh
